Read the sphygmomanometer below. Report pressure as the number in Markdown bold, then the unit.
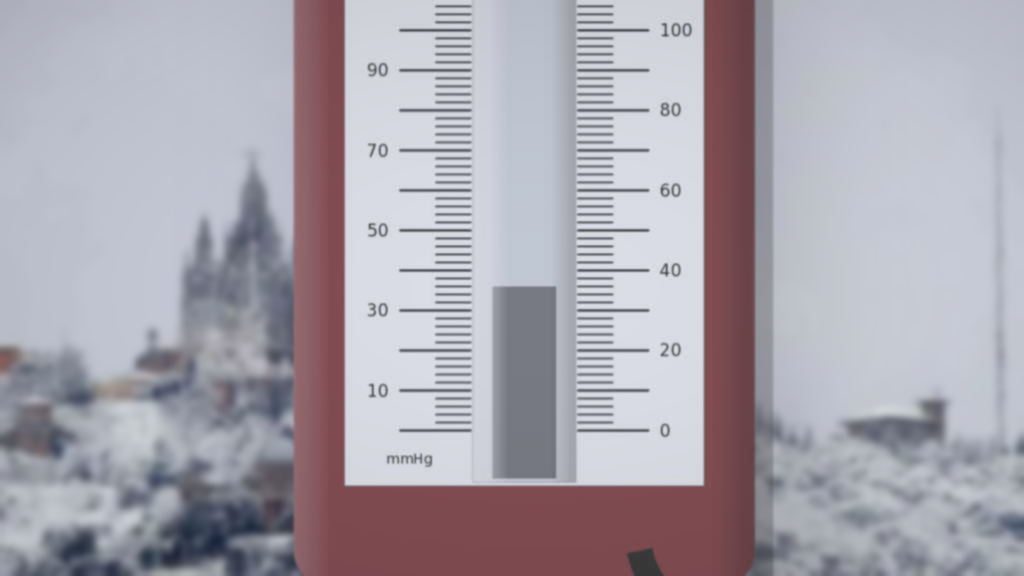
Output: **36** mmHg
